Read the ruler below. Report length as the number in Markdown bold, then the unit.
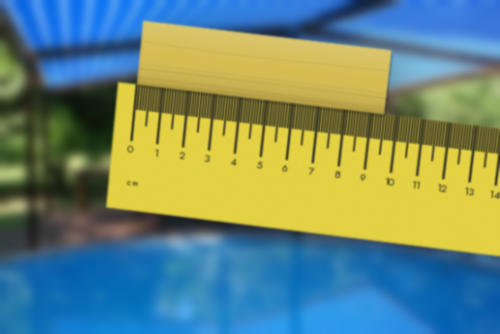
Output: **9.5** cm
